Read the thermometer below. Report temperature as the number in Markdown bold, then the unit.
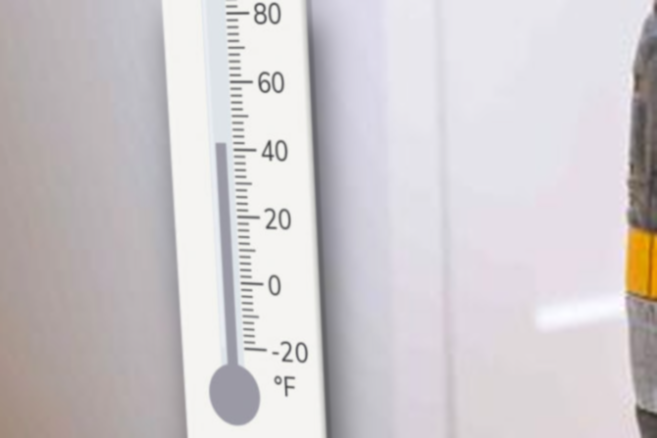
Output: **42** °F
